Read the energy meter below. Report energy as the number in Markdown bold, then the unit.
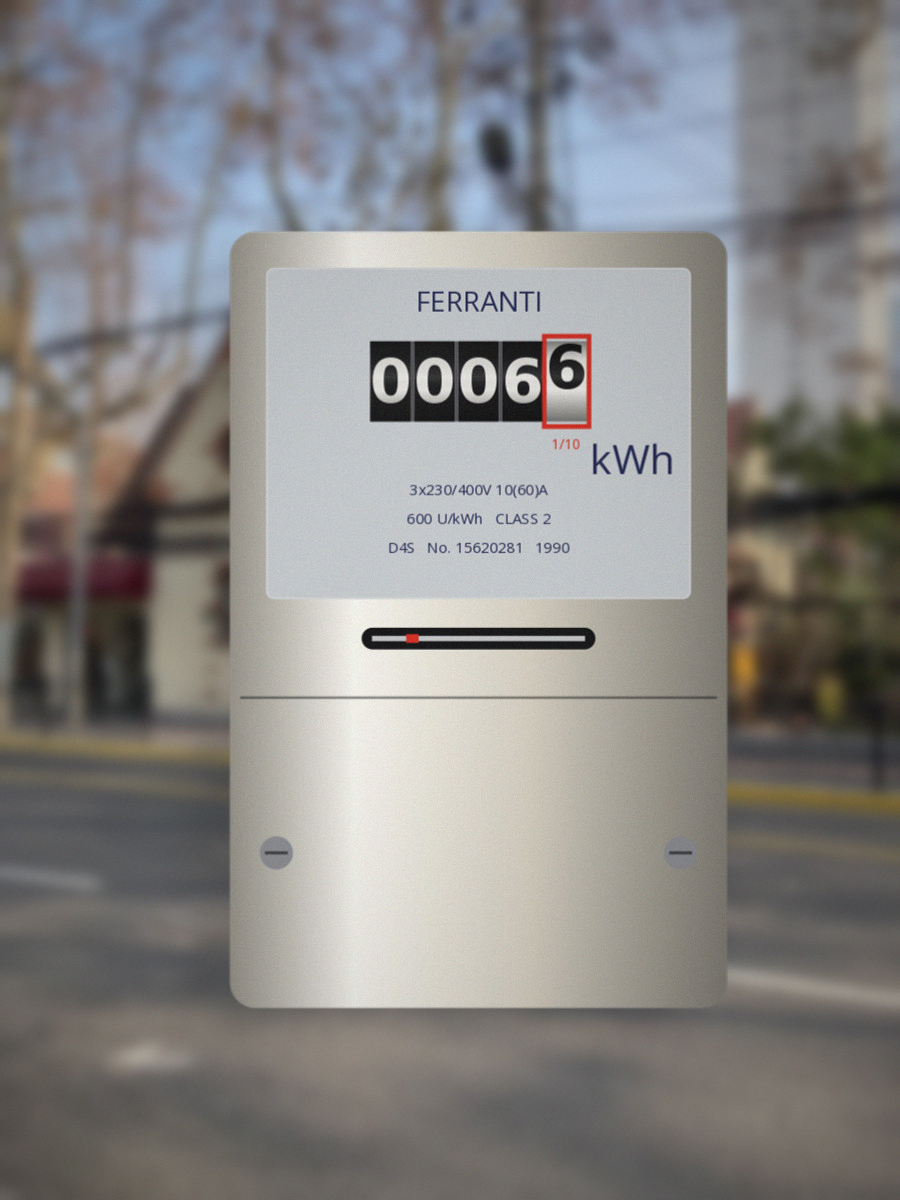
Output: **6.6** kWh
